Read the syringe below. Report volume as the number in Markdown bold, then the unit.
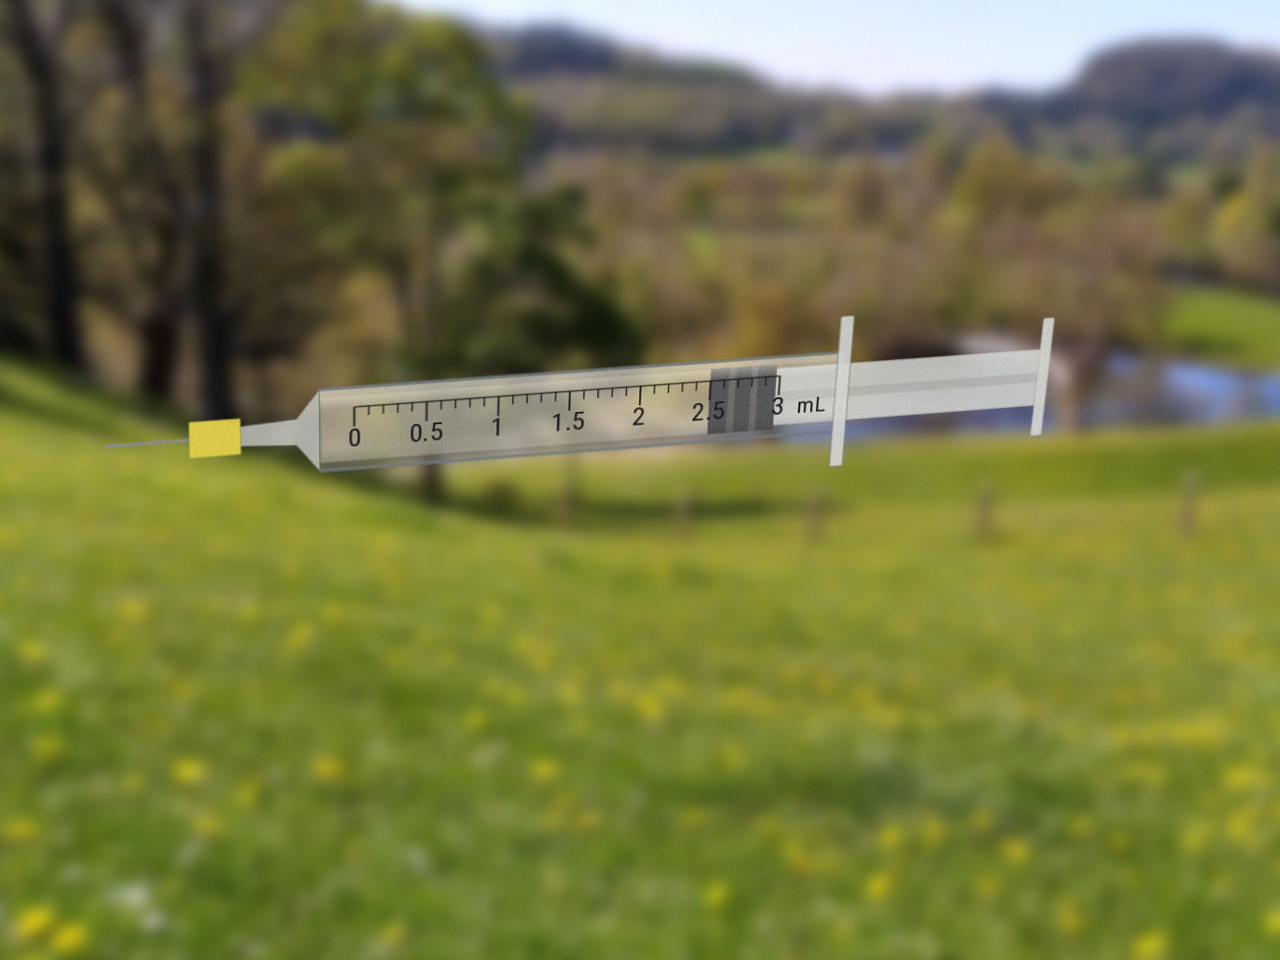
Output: **2.5** mL
